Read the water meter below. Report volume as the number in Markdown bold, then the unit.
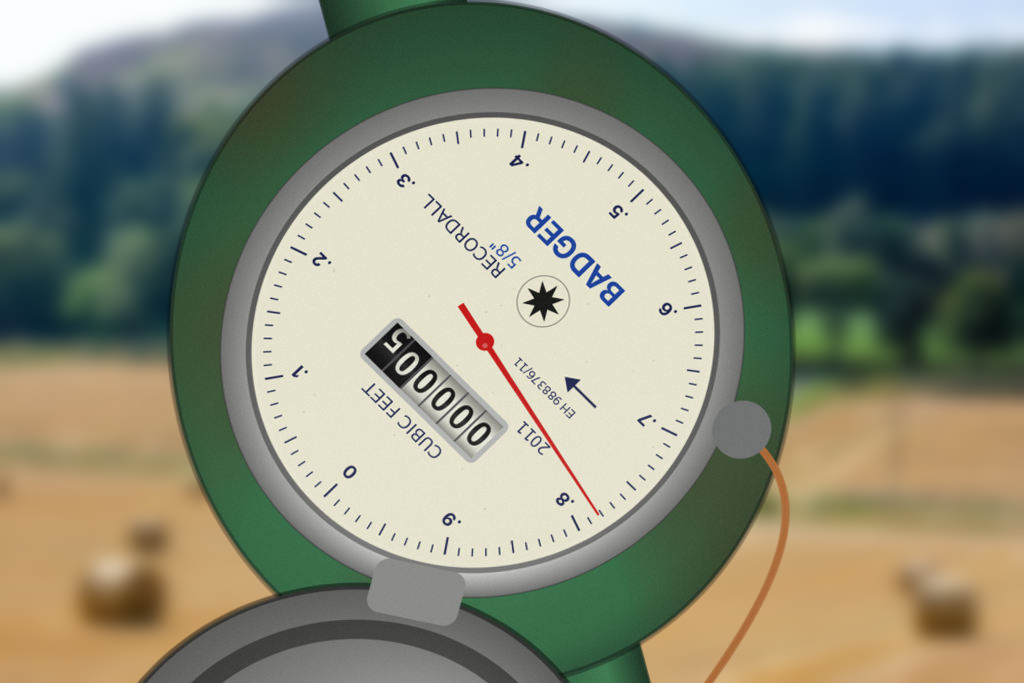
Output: **4.78** ft³
